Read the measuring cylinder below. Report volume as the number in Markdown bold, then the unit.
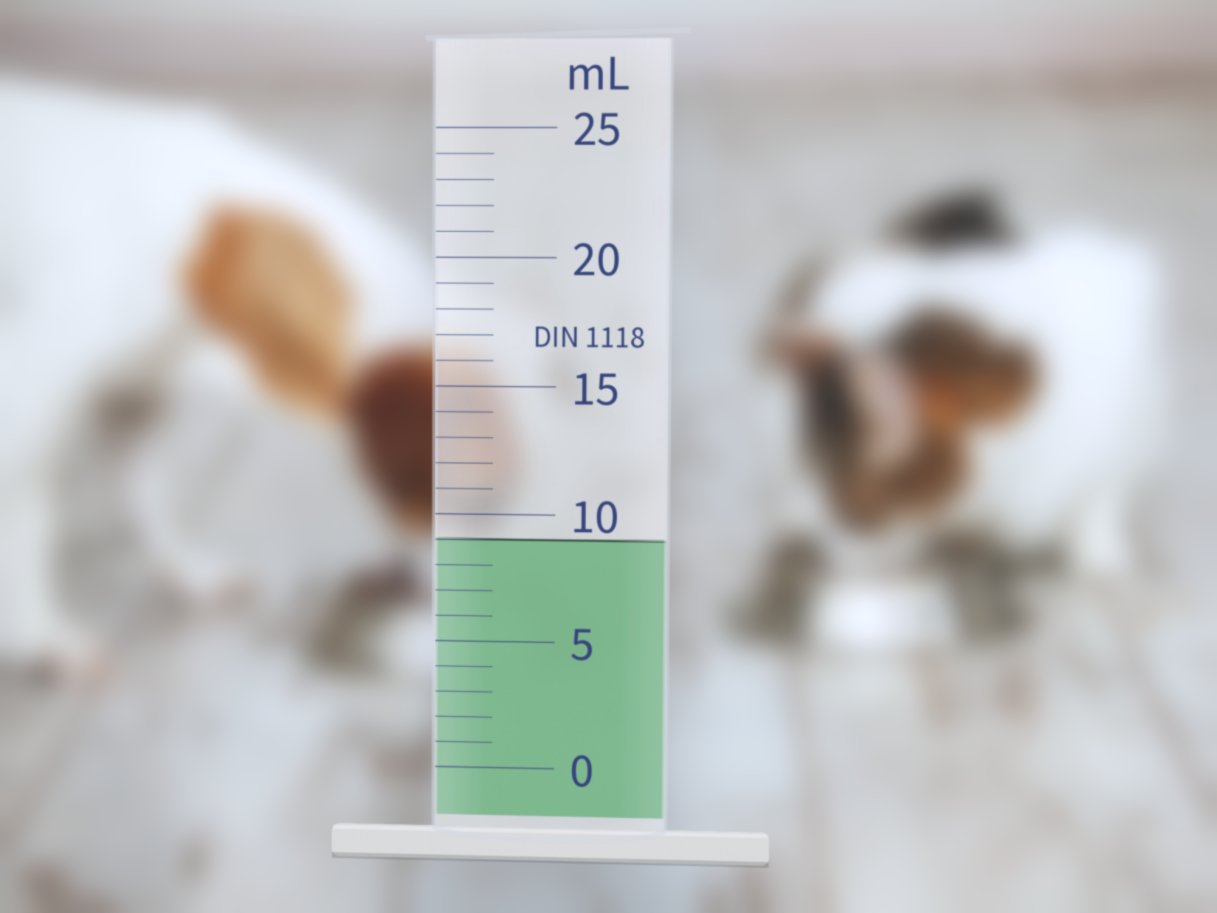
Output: **9** mL
